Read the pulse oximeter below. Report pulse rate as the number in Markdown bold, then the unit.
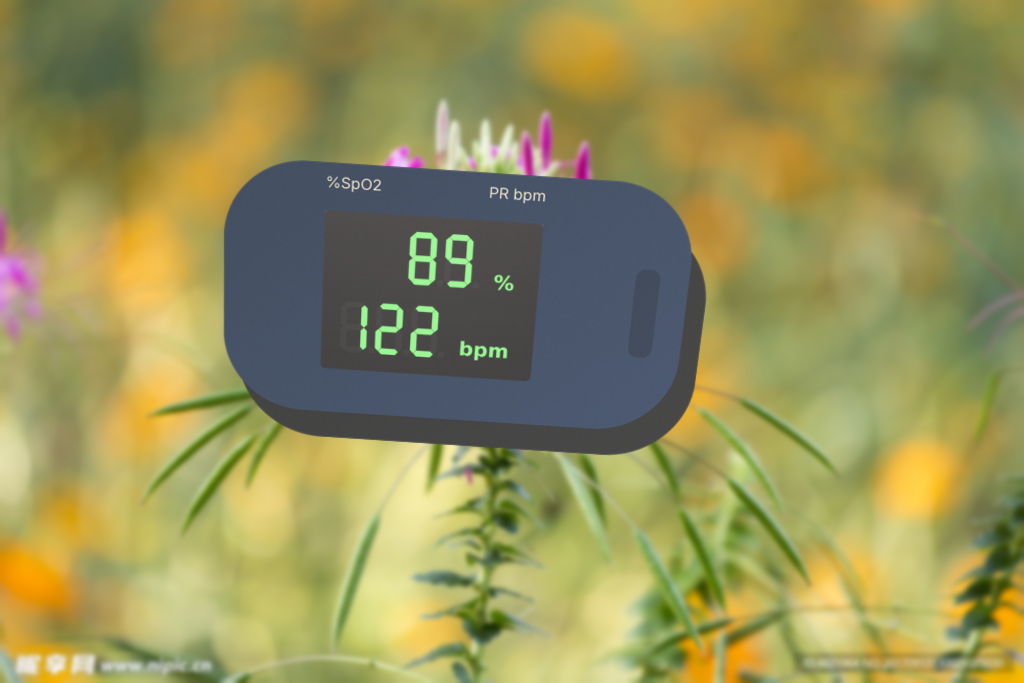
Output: **122** bpm
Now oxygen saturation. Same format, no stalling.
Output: **89** %
